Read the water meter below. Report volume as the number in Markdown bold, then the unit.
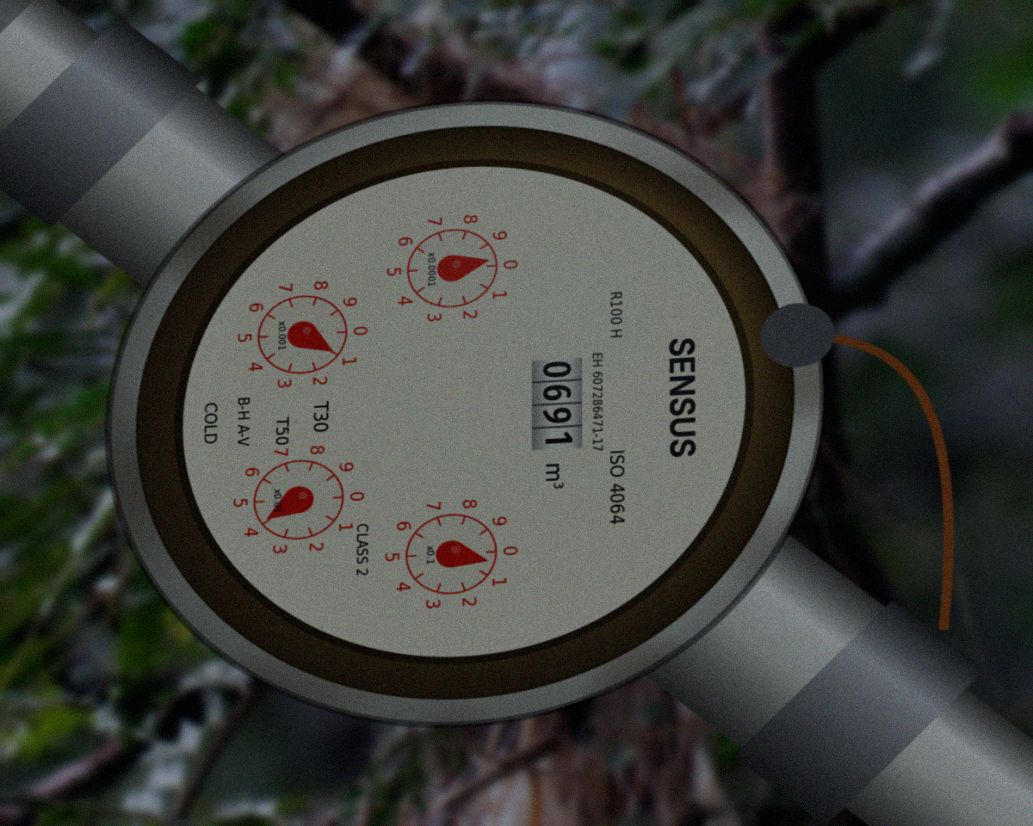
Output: **691.0409** m³
